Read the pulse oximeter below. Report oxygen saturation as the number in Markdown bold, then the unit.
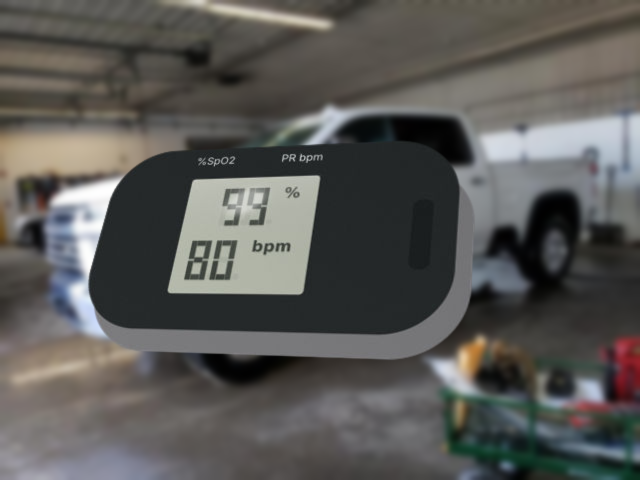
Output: **99** %
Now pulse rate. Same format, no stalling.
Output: **80** bpm
